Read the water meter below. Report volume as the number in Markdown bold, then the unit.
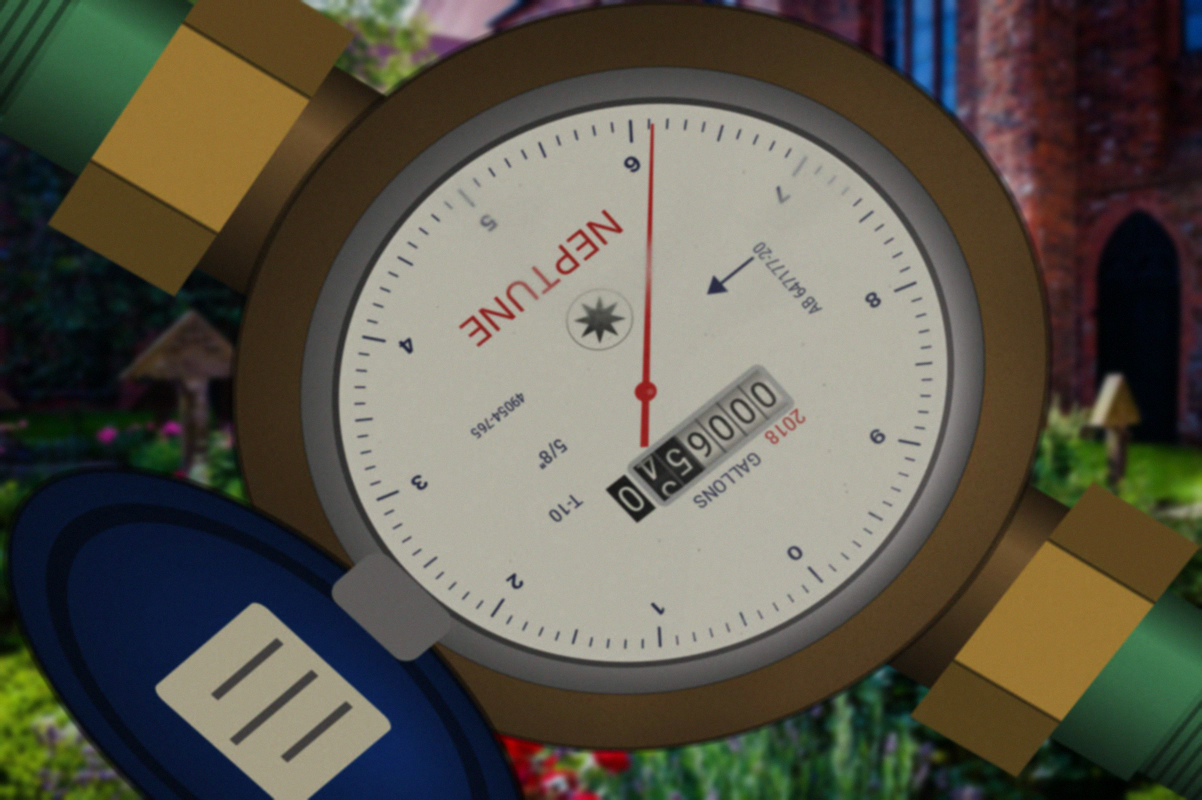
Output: **6536.1** gal
